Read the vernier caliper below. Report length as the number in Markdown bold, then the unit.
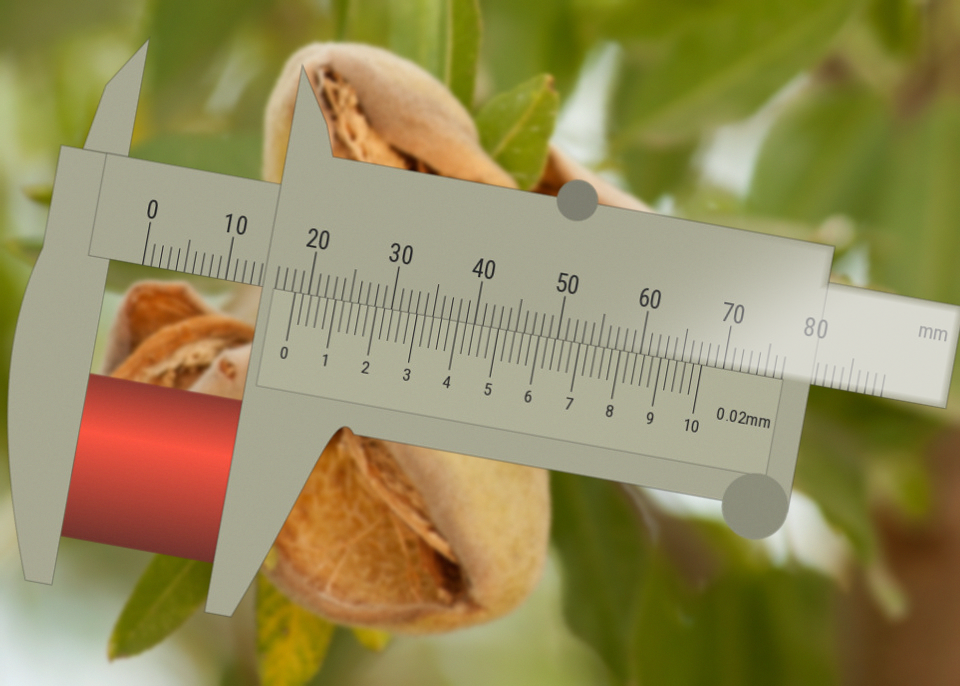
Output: **18.4** mm
